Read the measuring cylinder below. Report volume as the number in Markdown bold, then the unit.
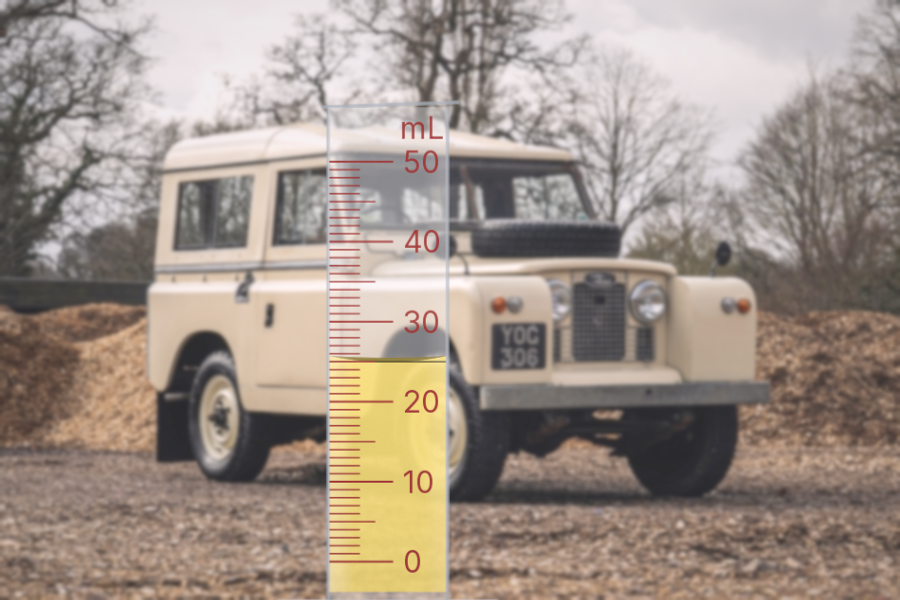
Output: **25** mL
